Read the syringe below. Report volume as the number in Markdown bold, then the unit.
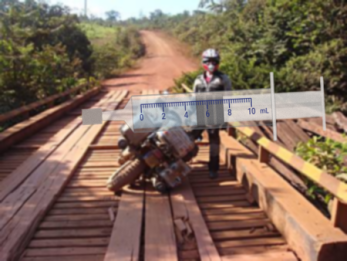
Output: **5** mL
